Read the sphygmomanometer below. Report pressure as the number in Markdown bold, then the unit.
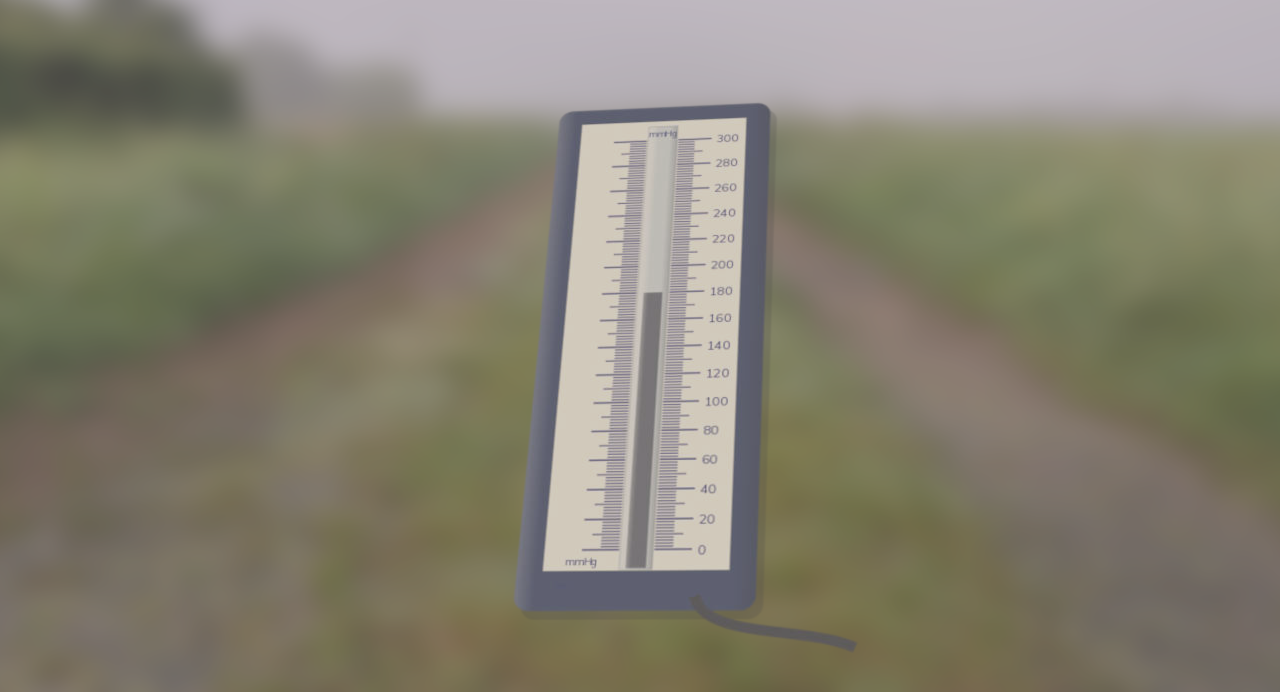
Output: **180** mmHg
